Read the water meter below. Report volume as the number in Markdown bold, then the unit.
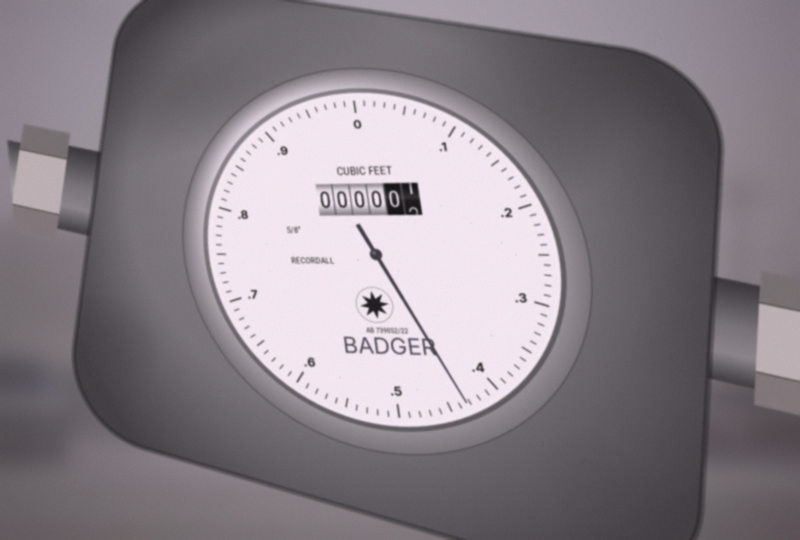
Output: **1.43** ft³
